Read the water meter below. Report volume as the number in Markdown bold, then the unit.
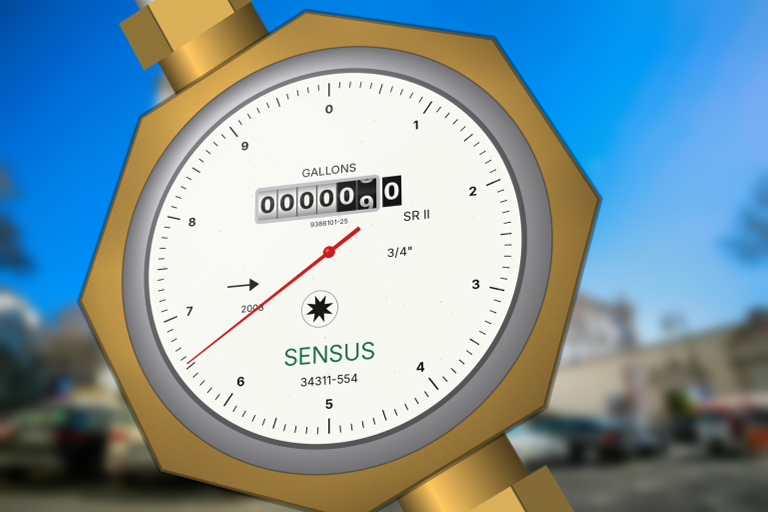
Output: **86.5** gal
